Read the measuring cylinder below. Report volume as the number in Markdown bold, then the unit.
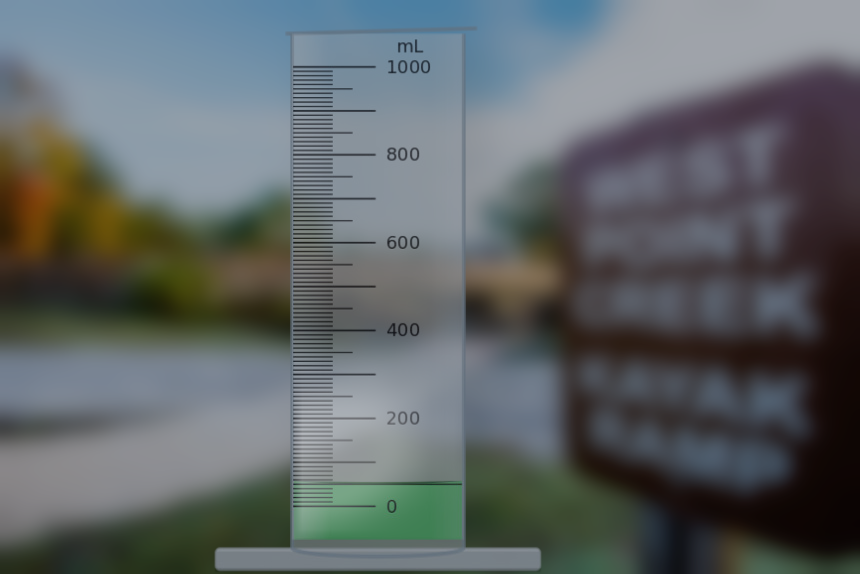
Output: **50** mL
